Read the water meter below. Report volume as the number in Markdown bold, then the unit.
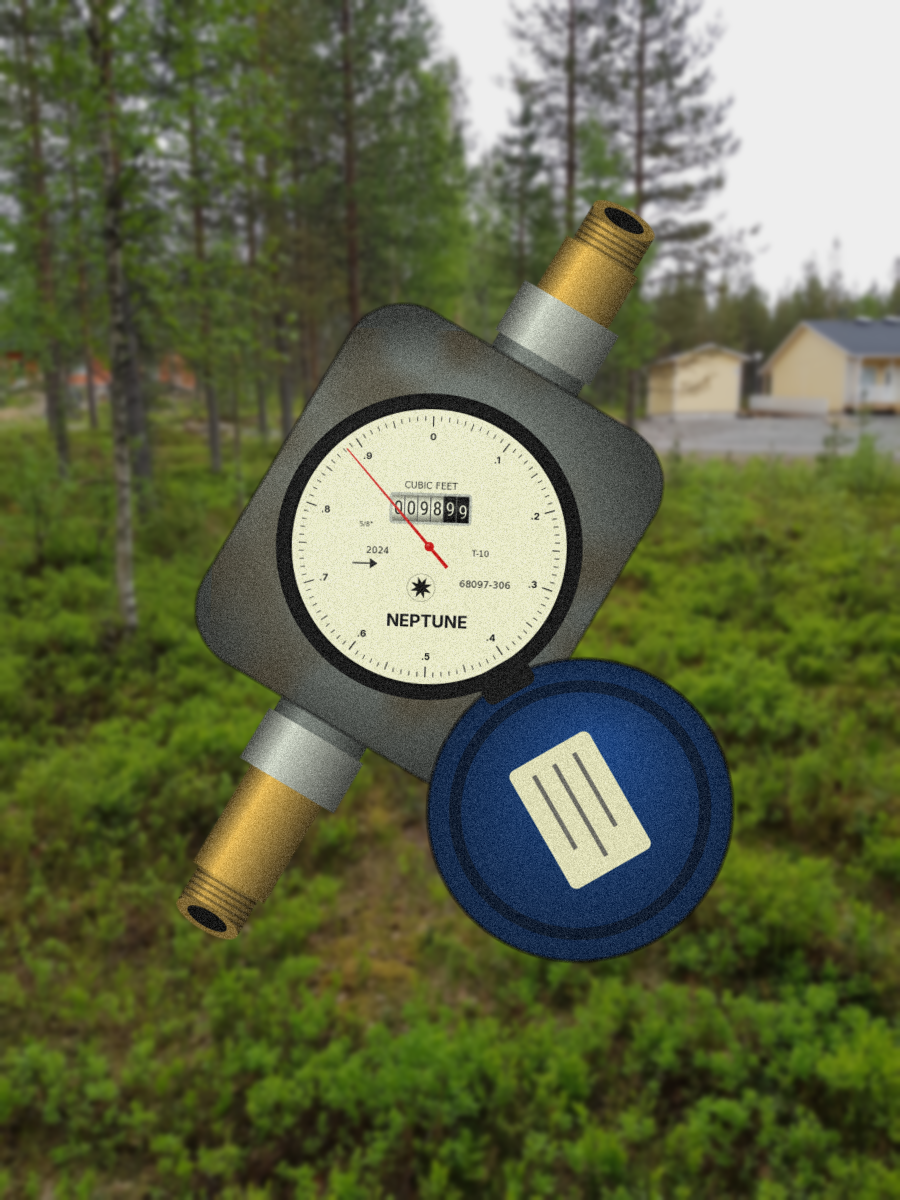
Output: **9898.88** ft³
